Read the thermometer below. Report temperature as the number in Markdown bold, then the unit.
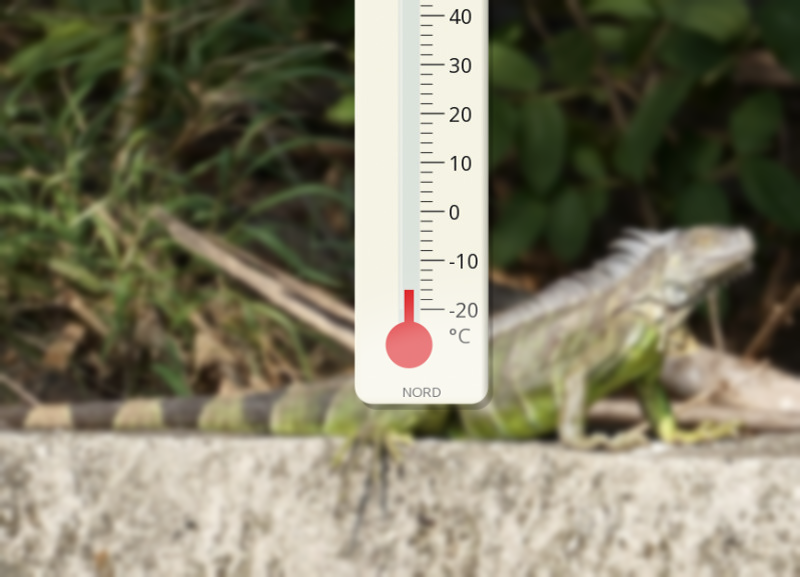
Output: **-16** °C
